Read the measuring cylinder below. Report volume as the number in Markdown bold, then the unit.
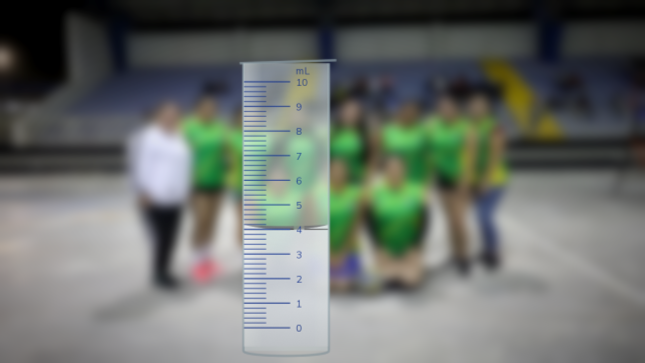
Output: **4** mL
